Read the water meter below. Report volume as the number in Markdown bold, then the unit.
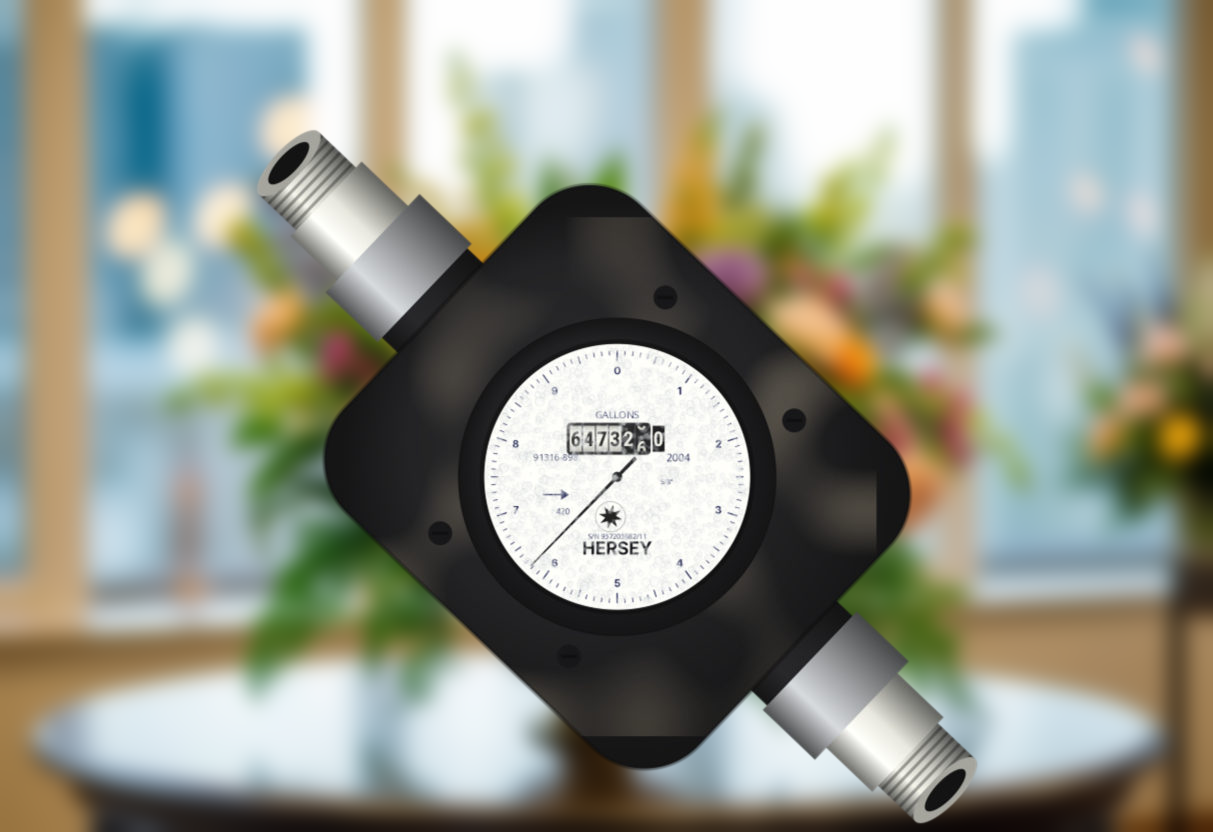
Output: **6473256.2** gal
